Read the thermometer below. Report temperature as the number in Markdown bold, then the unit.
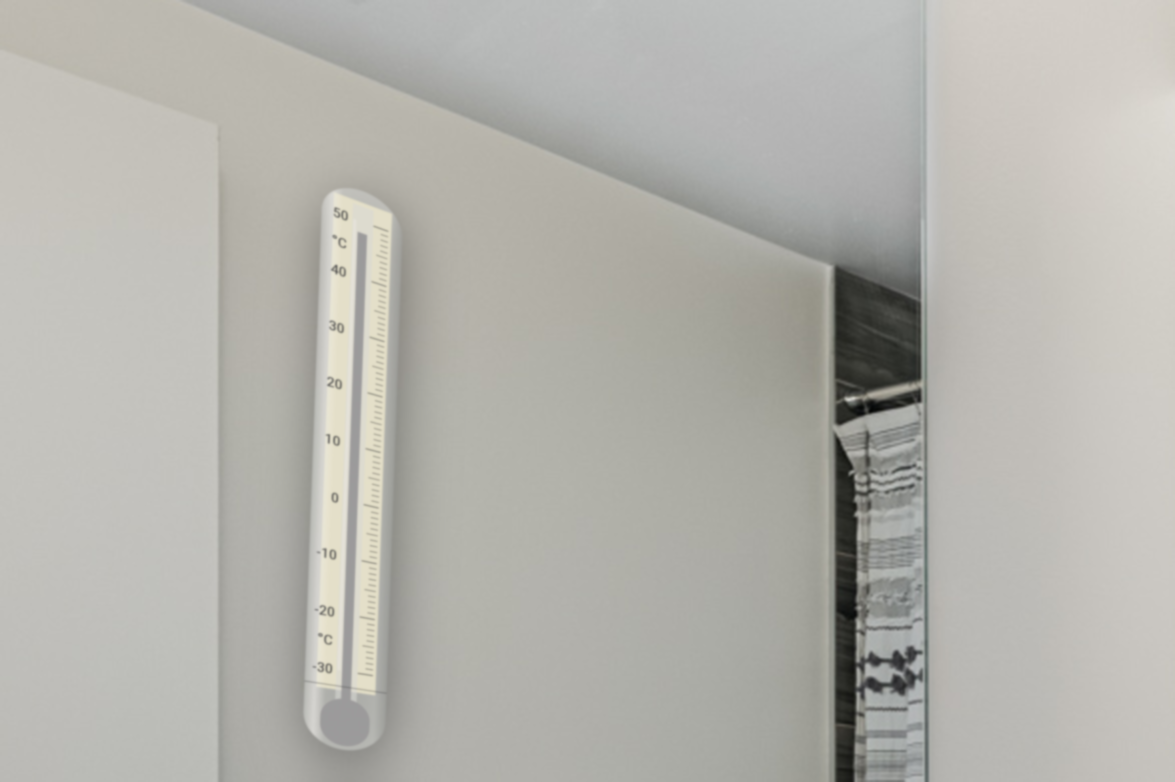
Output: **48** °C
